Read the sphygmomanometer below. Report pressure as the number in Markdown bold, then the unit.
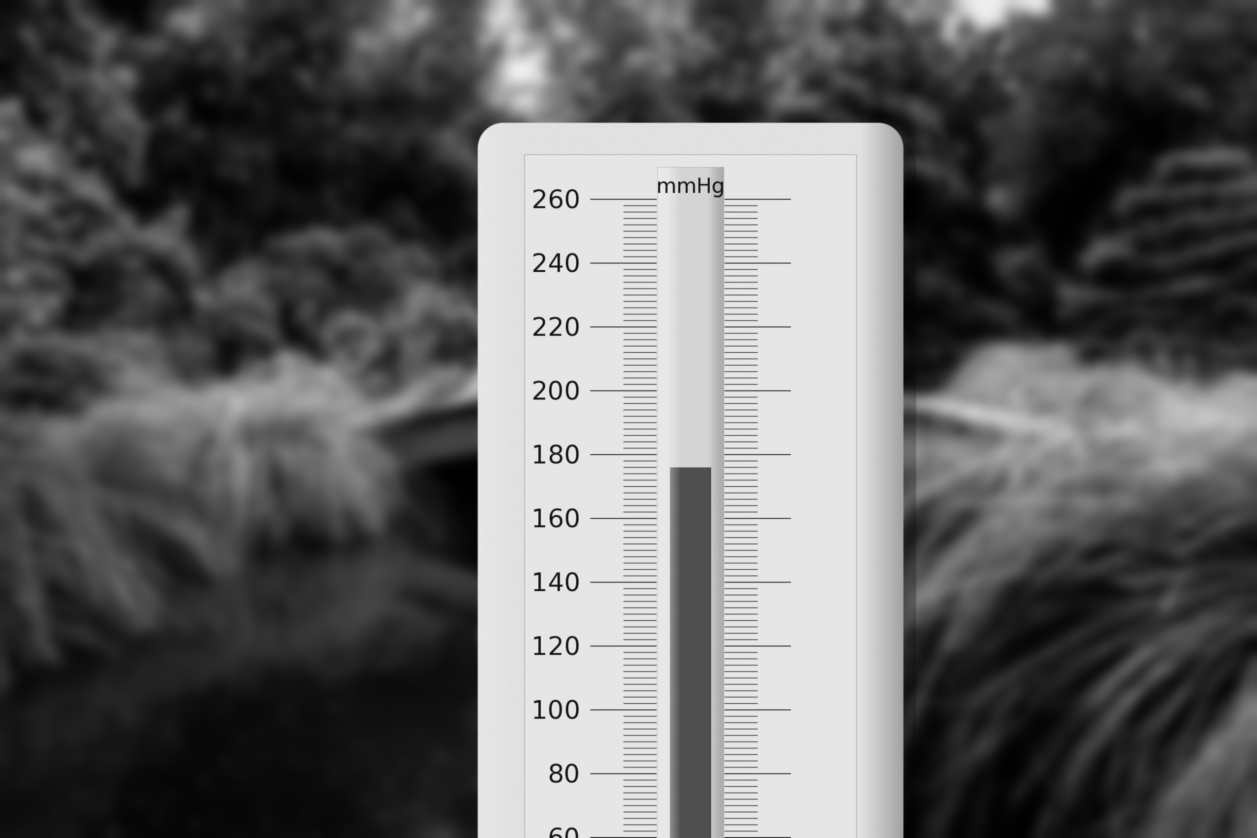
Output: **176** mmHg
